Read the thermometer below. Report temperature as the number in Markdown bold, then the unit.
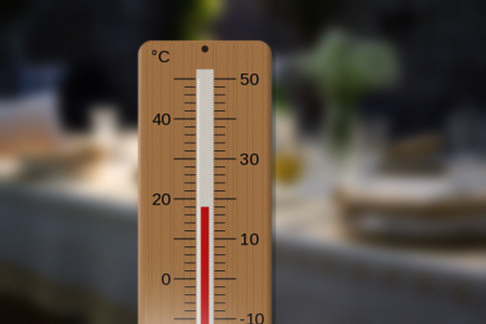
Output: **18** °C
